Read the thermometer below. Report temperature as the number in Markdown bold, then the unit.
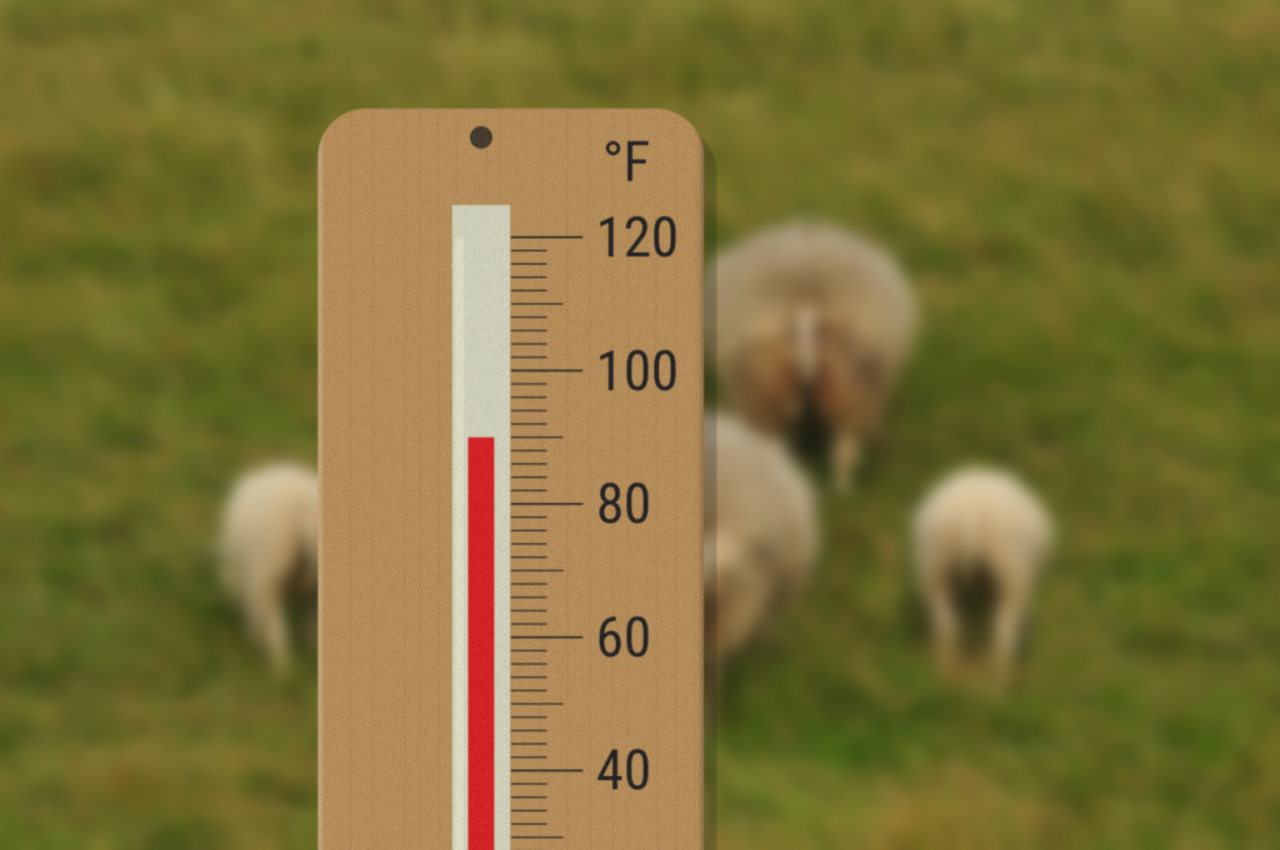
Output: **90** °F
